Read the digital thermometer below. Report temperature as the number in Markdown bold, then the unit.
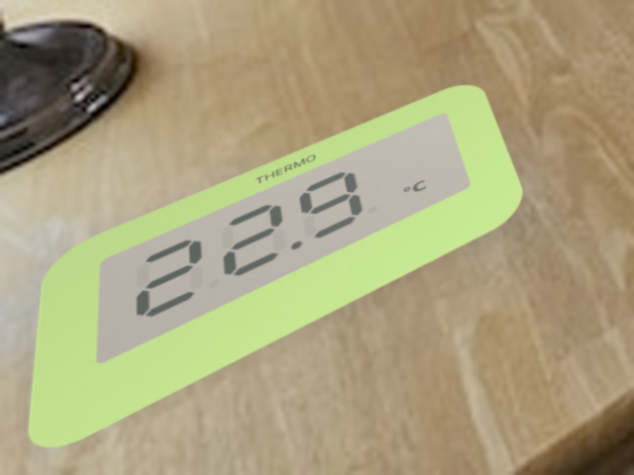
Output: **22.9** °C
